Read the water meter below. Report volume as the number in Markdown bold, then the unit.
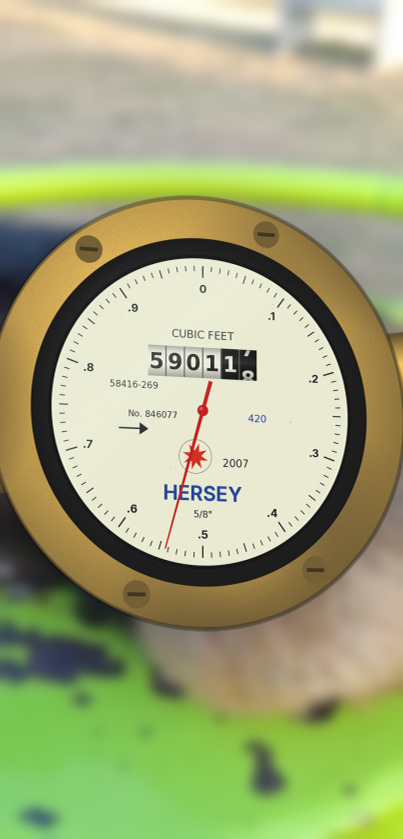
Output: **590117.54** ft³
